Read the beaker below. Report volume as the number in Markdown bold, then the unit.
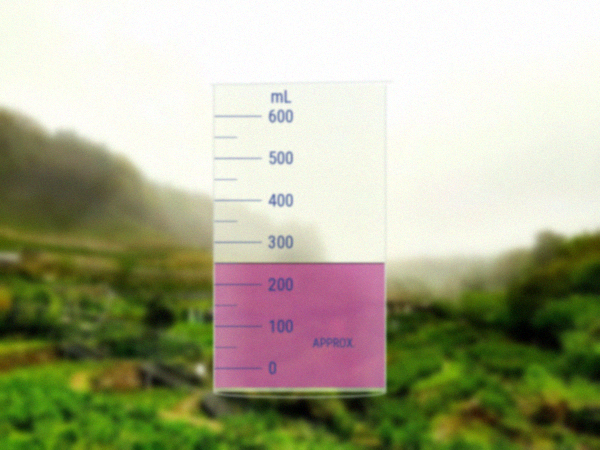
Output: **250** mL
